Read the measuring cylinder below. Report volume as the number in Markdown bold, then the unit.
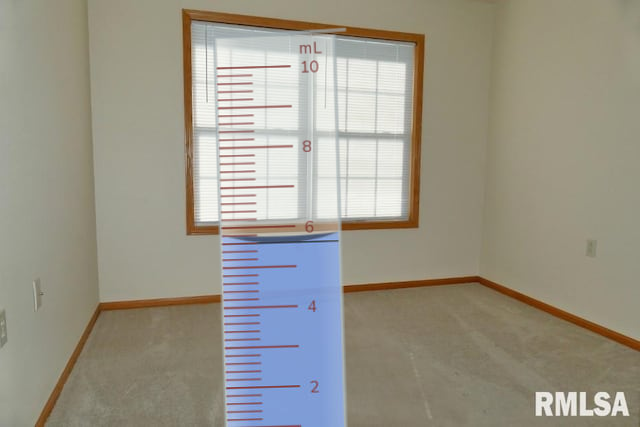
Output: **5.6** mL
